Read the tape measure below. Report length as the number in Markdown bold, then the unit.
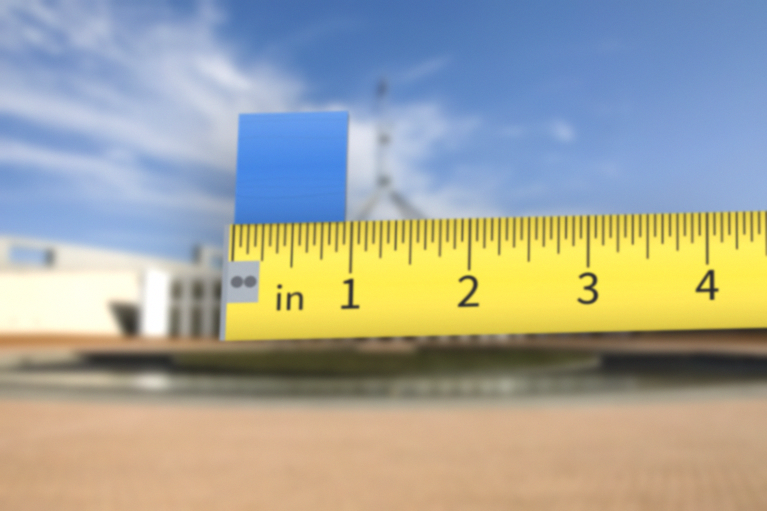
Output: **0.9375** in
